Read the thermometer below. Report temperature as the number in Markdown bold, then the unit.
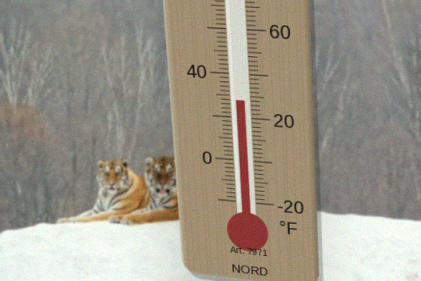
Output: **28** °F
